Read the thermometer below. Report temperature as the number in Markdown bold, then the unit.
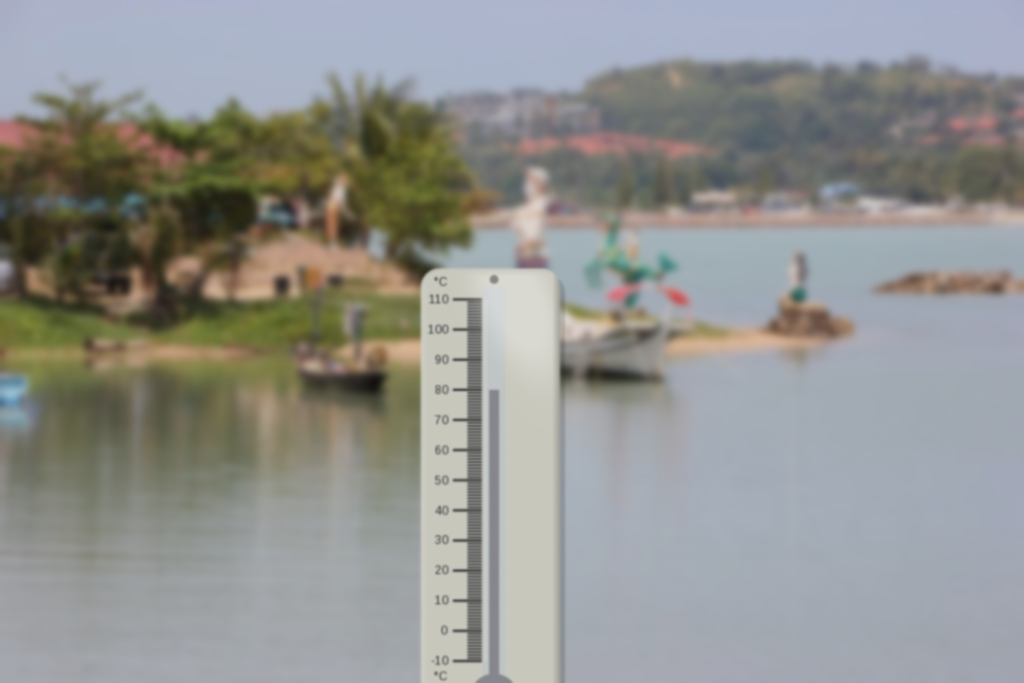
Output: **80** °C
